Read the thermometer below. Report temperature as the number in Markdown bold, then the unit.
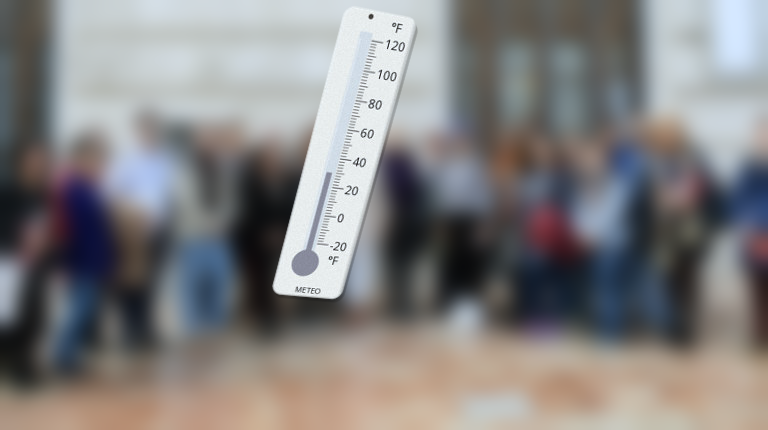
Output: **30** °F
